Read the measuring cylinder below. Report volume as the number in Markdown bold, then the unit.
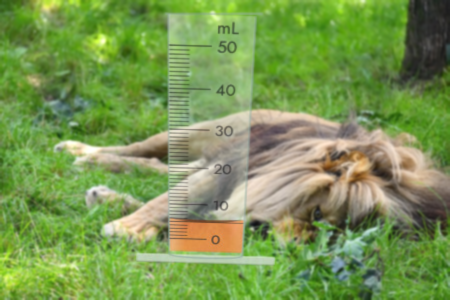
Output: **5** mL
